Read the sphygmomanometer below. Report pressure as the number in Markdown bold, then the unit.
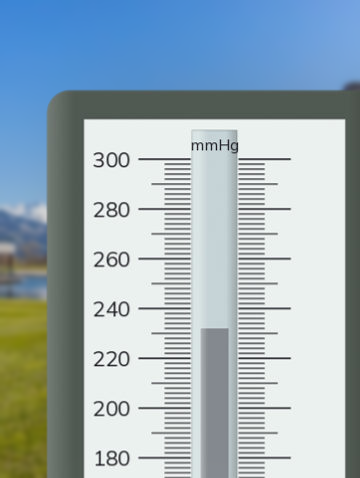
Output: **232** mmHg
